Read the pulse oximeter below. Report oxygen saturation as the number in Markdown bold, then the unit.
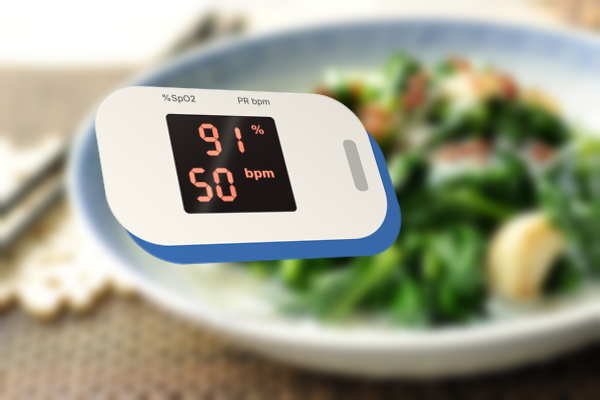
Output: **91** %
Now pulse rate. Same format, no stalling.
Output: **50** bpm
